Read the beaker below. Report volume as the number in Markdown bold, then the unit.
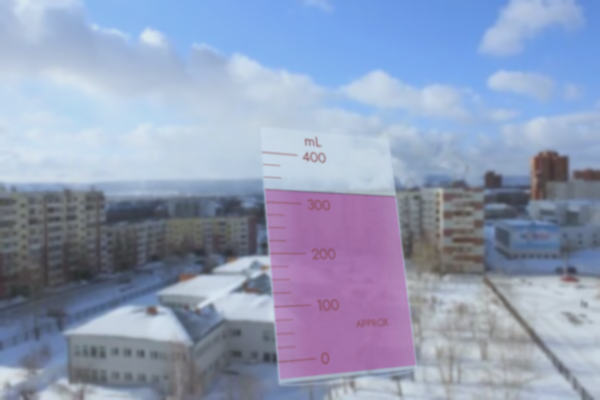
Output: **325** mL
